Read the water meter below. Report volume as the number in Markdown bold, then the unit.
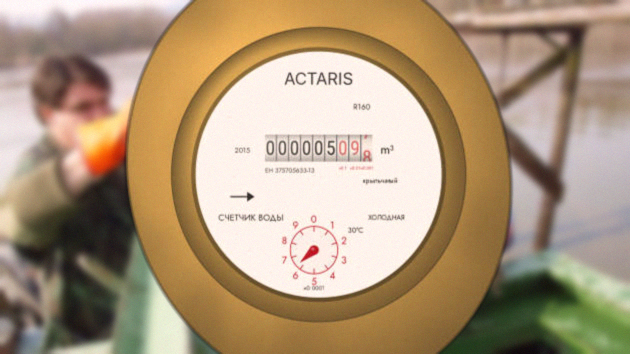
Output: **5.0976** m³
